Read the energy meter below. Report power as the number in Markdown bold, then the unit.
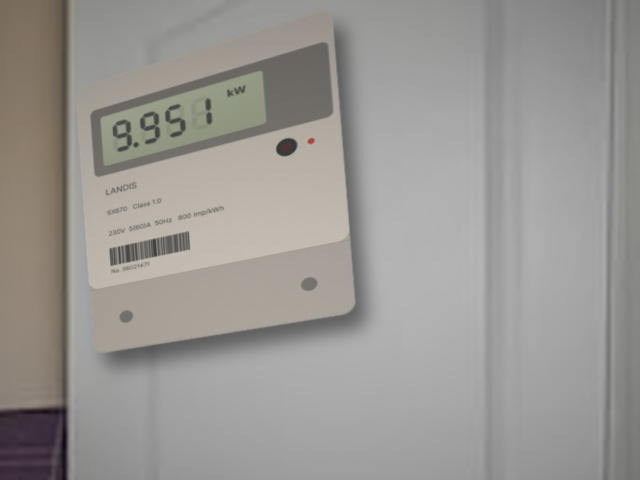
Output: **9.951** kW
